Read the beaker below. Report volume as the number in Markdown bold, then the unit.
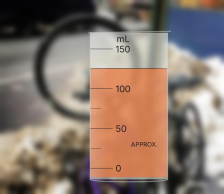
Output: **125** mL
